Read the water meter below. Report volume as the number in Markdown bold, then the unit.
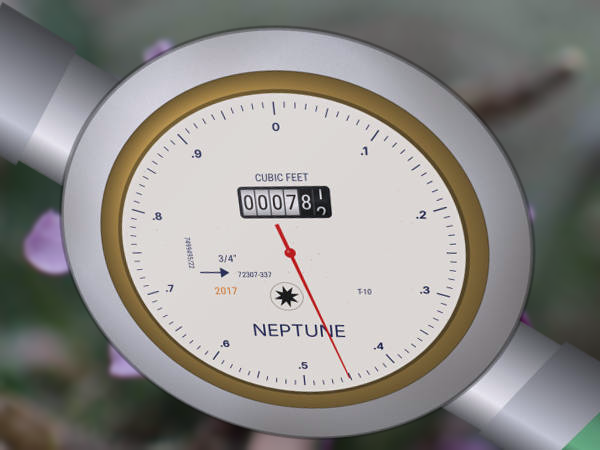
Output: **781.45** ft³
